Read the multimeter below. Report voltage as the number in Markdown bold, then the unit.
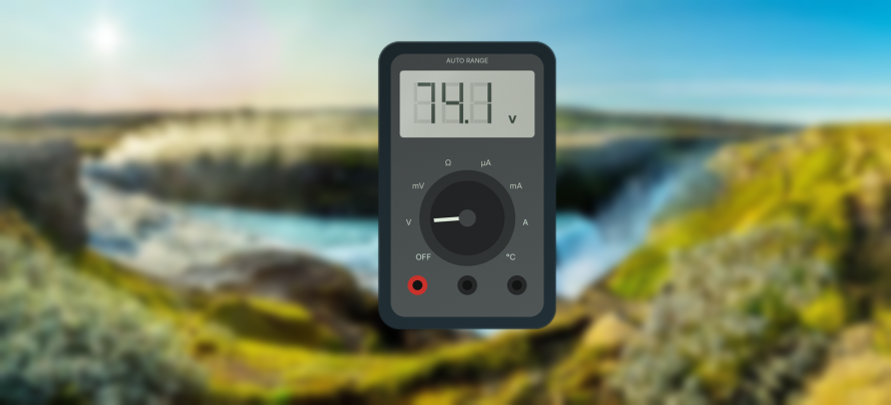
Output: **74.1** V
